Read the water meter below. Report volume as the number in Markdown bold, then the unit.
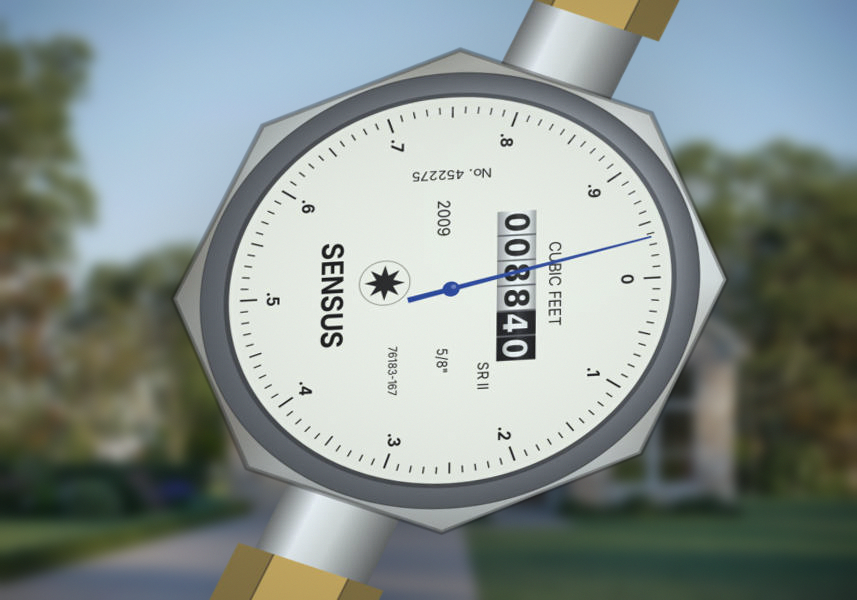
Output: **8839.96** ft³
